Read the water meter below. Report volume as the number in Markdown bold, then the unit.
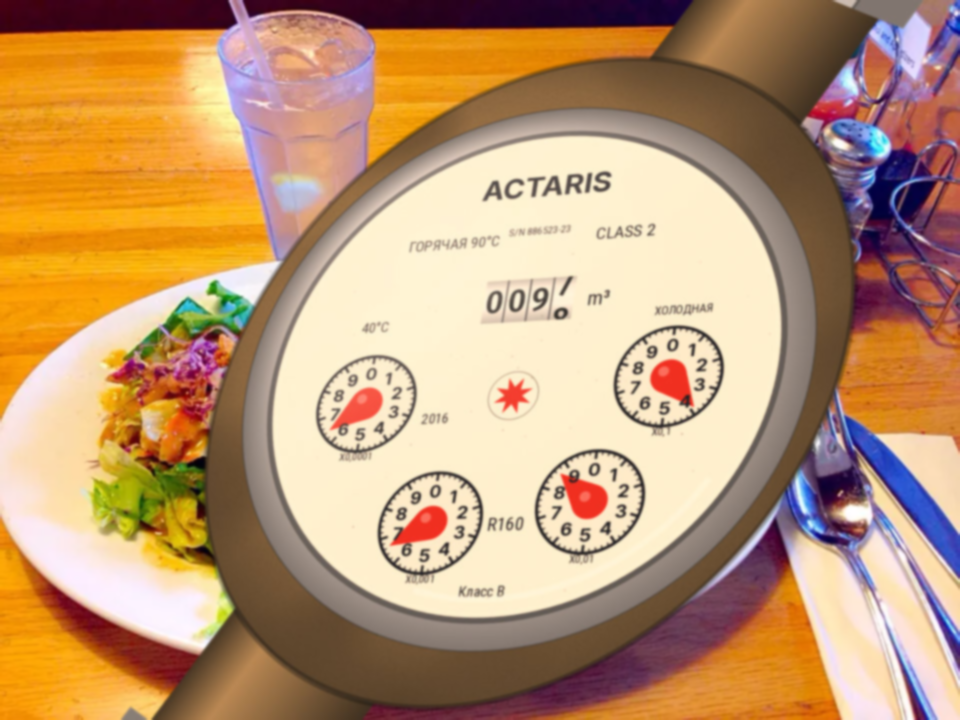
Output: **97.3866** m³
